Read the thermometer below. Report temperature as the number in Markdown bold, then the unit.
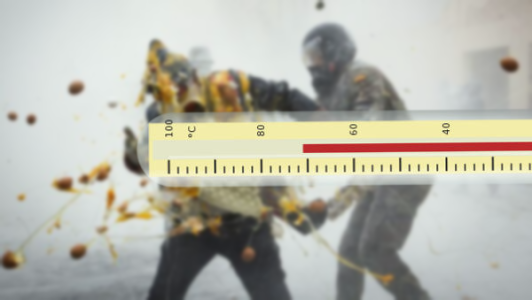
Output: **71** °C
